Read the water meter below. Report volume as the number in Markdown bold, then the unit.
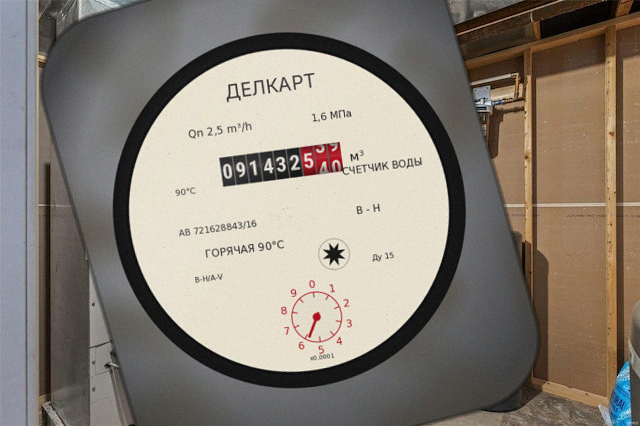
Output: **91432.5395** m³
